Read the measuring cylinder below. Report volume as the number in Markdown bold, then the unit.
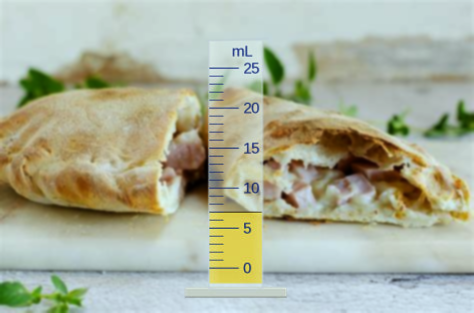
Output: **7** mL
